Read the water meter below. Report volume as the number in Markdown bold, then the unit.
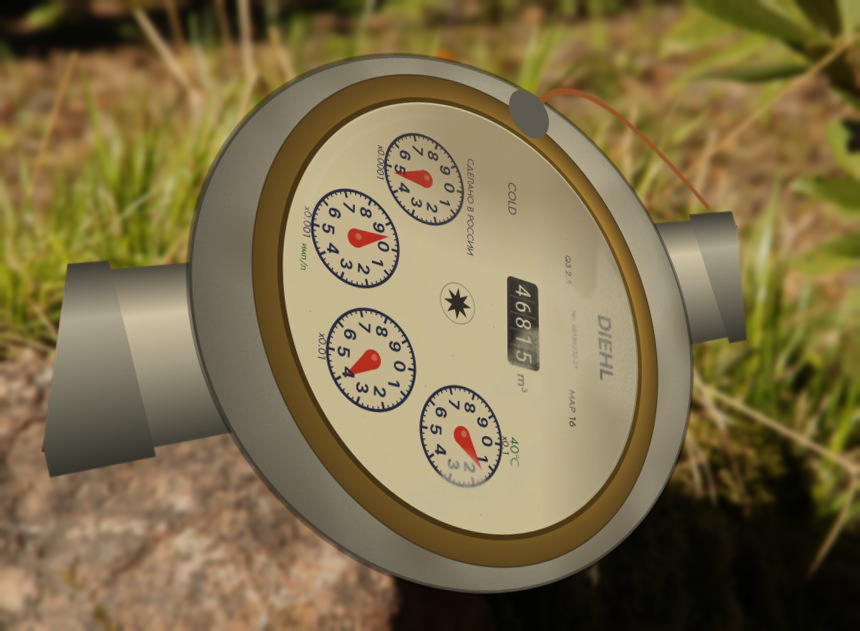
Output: **46815.1394** m³
